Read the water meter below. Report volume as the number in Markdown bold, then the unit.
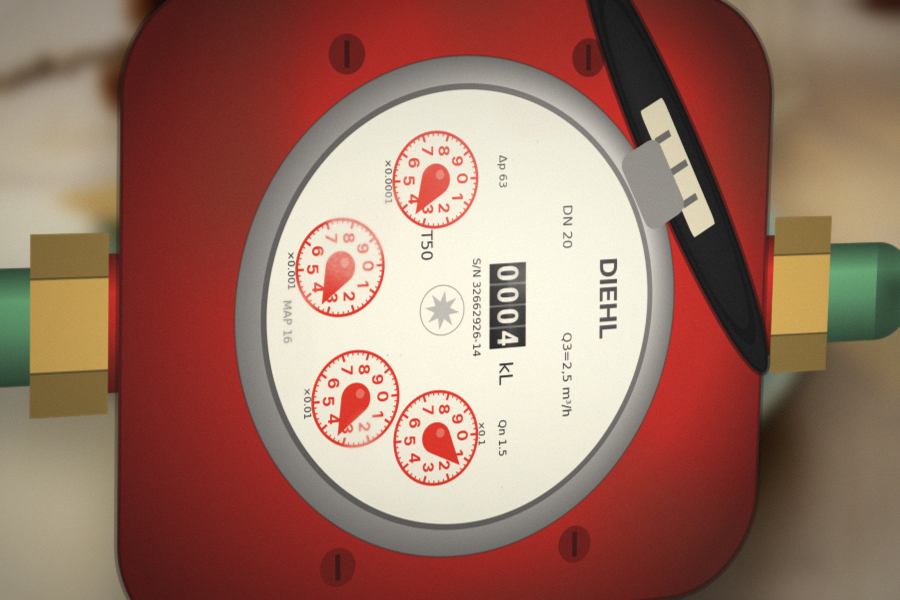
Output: **4.1333** kL
